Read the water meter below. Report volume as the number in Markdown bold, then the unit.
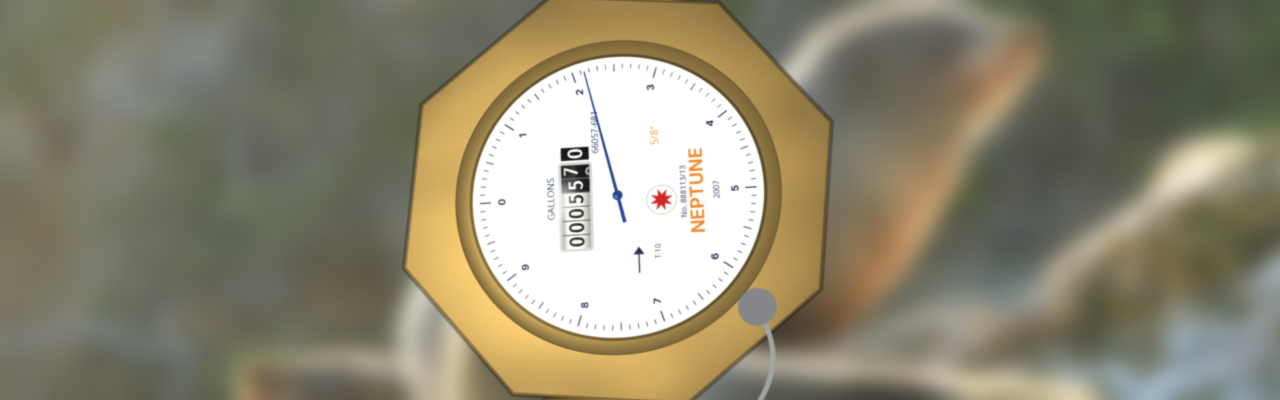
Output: **5572.1** gal
